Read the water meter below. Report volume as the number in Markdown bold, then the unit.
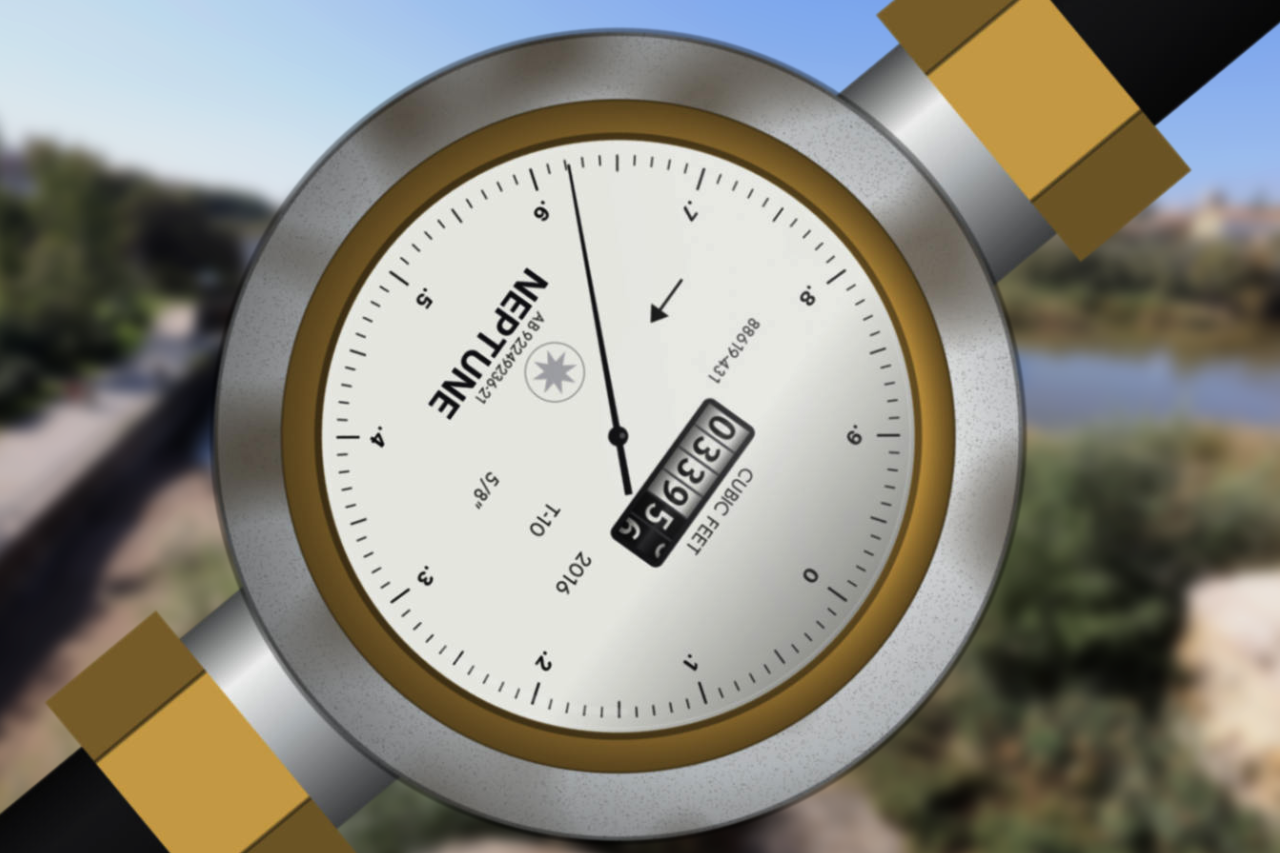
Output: **33955.62** ft³
